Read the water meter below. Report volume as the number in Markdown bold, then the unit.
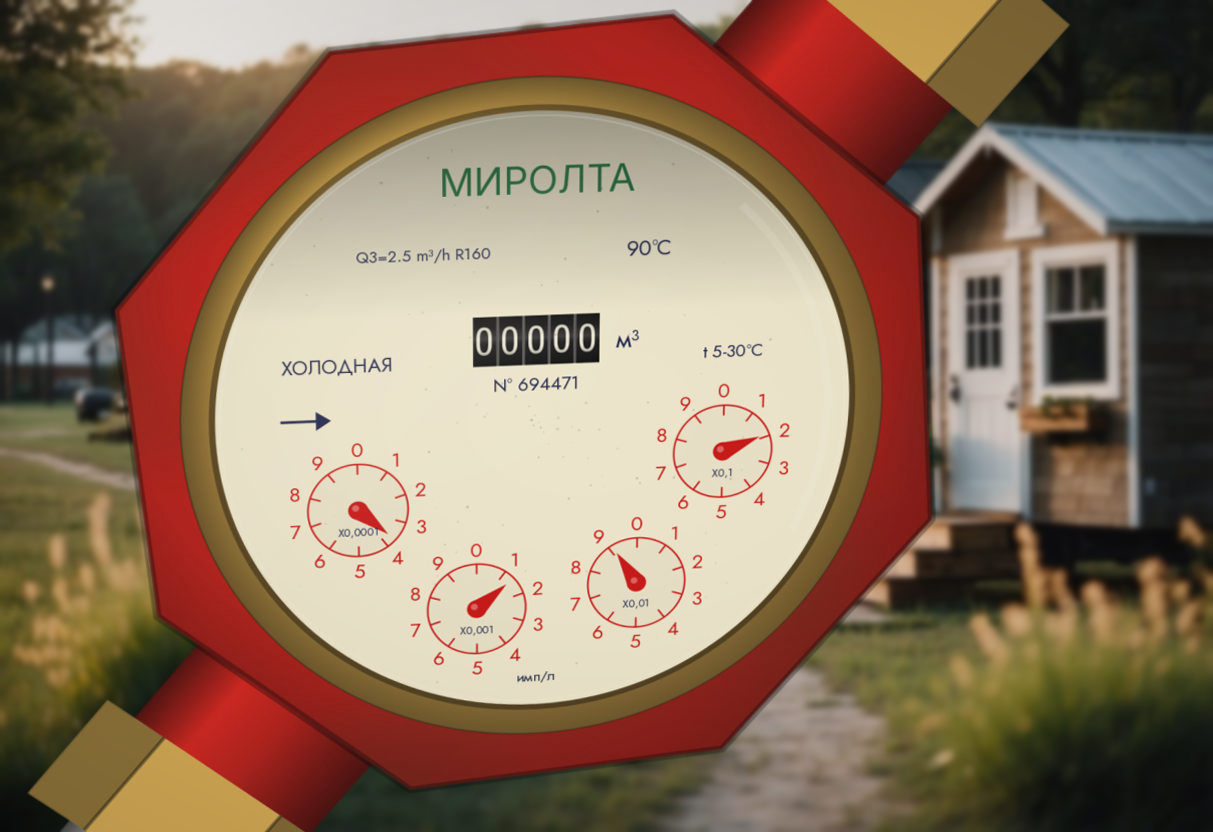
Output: **0.1913** m³
